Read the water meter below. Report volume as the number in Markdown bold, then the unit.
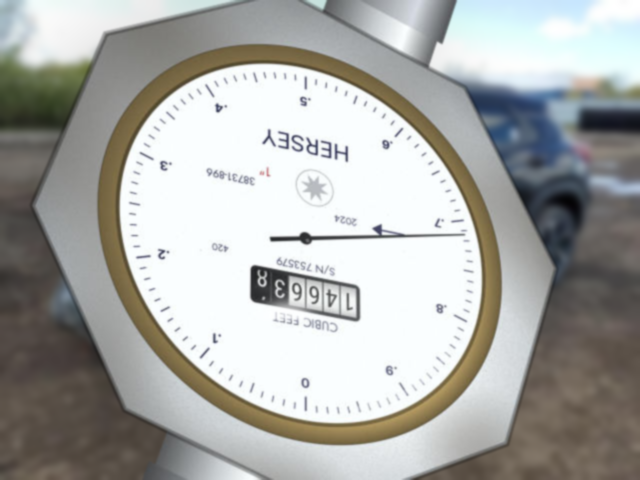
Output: **146637.71** ft³
